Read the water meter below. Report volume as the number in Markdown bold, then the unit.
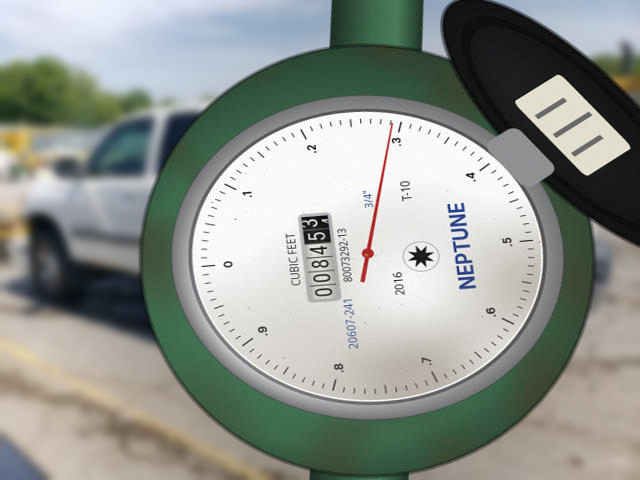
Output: **8453.29** ft³
